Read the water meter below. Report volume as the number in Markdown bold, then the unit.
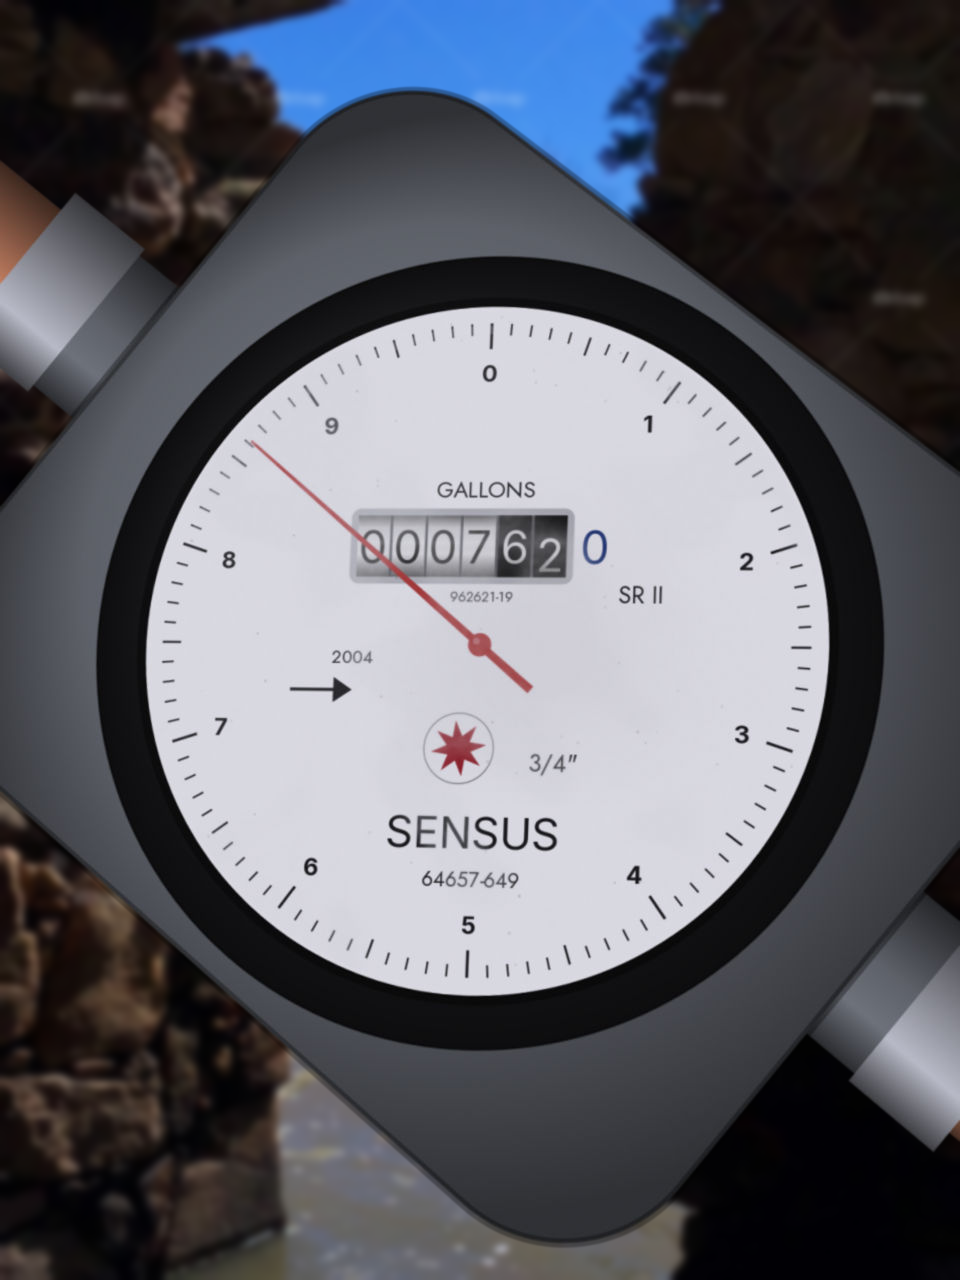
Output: **7618.6** gal
